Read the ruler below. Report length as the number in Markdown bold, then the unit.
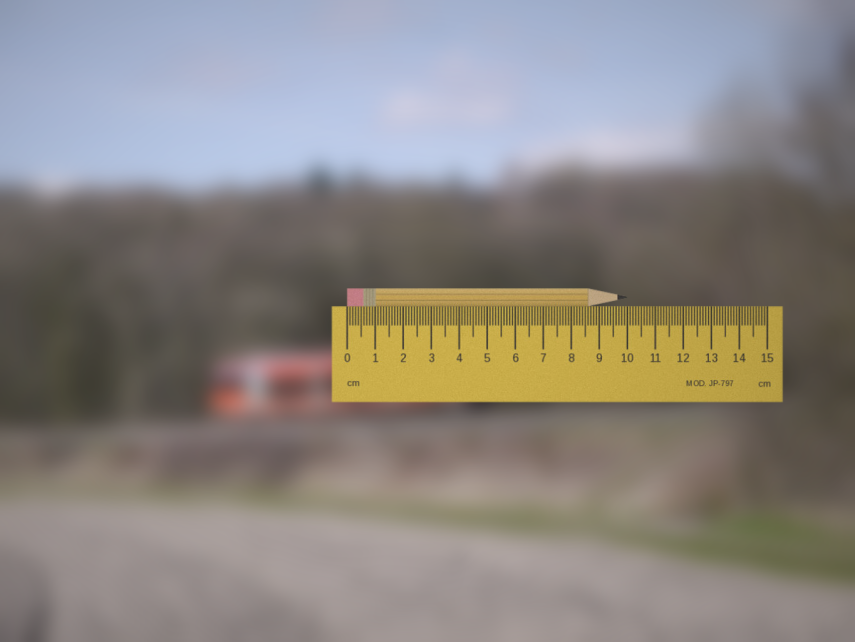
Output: **10** cm
